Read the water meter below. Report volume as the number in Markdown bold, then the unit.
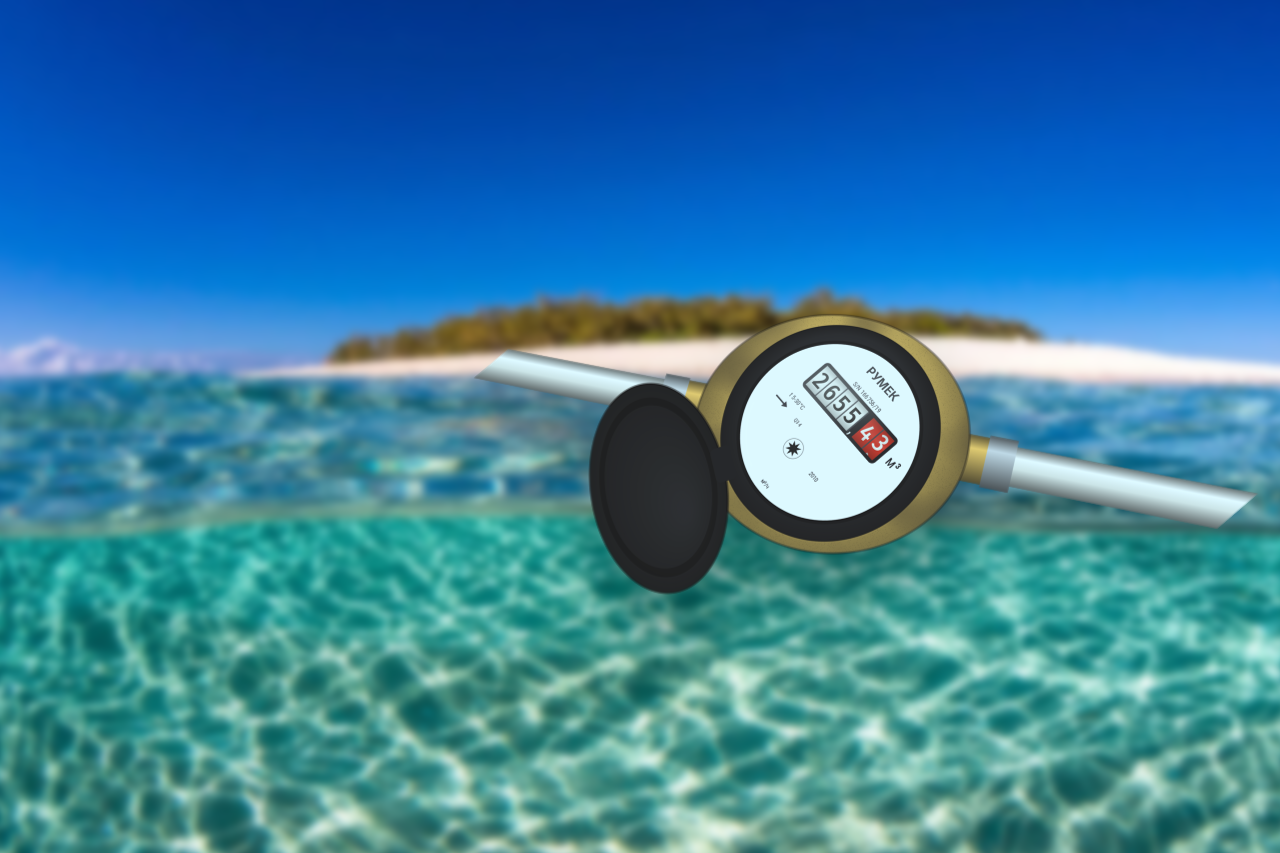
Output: **2655.43** m³
